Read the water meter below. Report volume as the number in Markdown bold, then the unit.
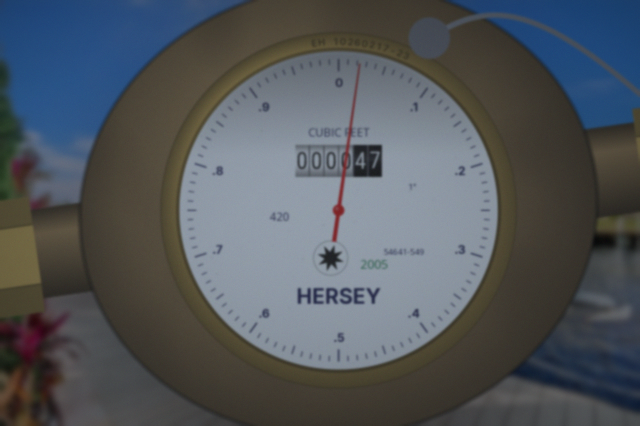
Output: **47.02** ft³
